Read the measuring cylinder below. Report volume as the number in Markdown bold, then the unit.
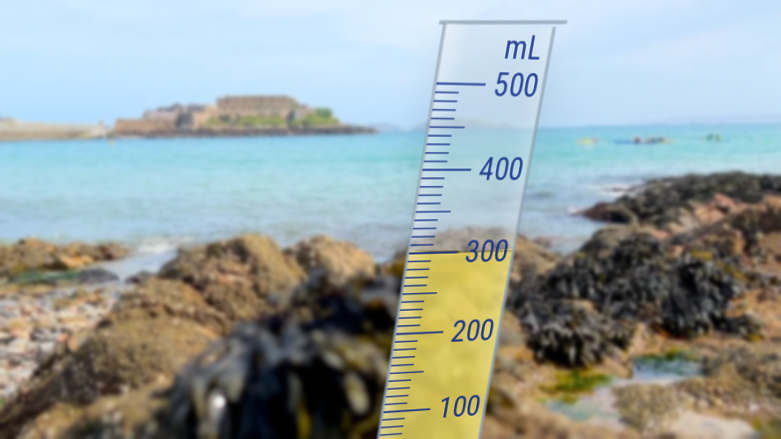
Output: **300** mL
